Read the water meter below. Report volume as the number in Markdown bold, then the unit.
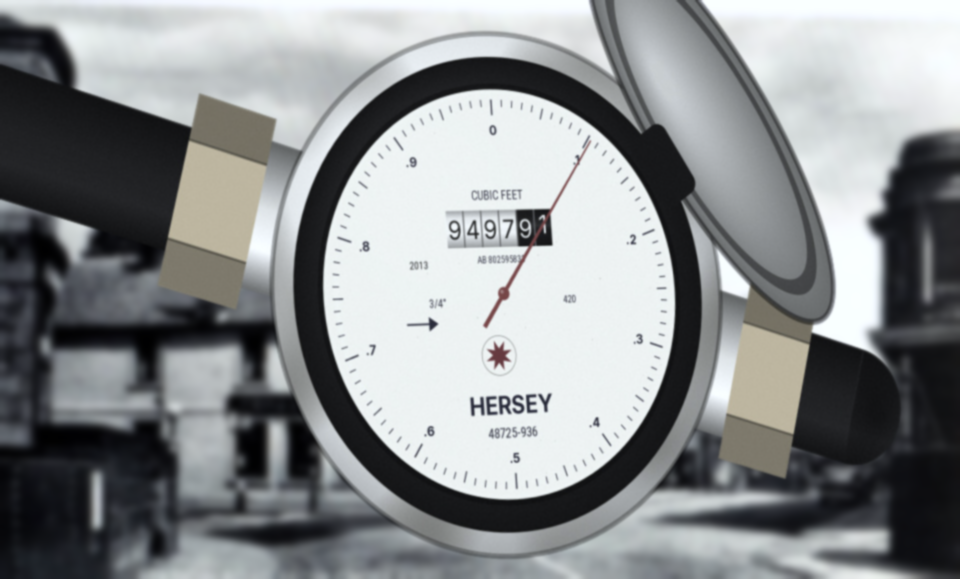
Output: **949791.10** ft³
